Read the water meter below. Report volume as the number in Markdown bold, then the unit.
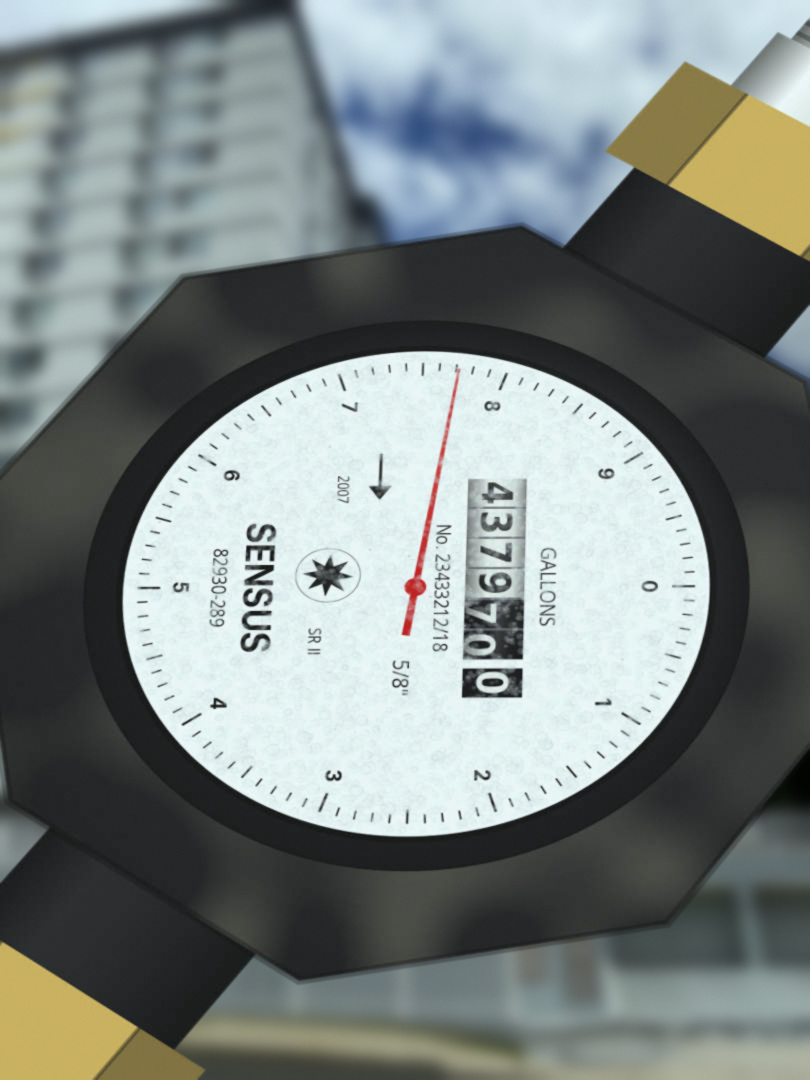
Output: **4379697.7** gal
